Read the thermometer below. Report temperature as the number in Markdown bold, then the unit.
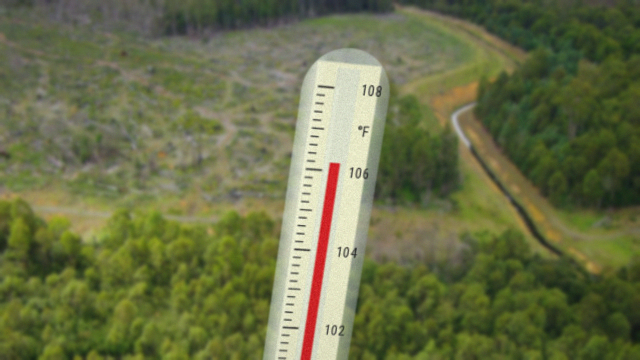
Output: **106.2** °F
